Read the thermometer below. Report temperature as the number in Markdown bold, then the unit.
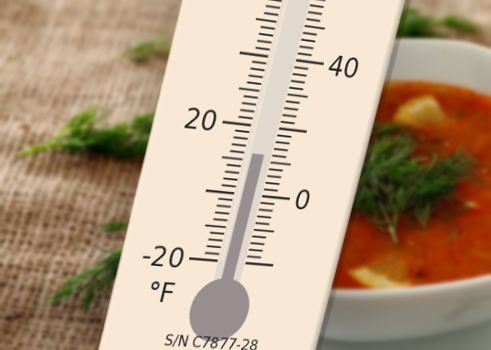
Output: **12** °F
